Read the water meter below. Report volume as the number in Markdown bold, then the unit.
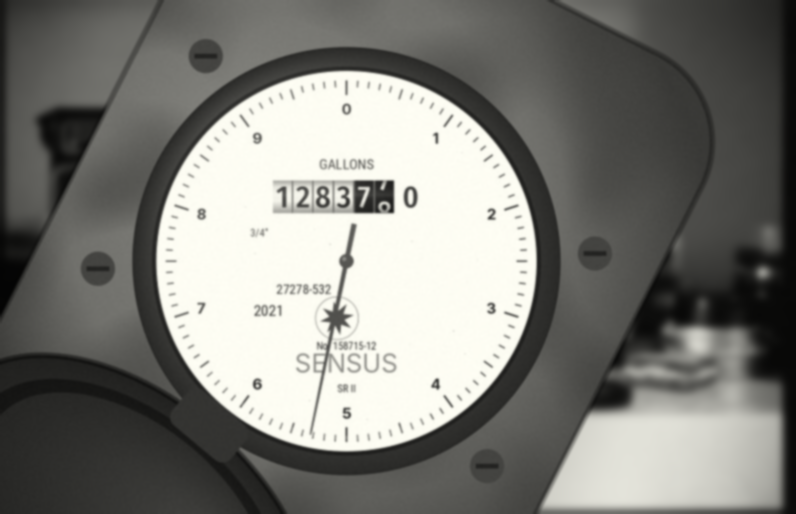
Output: **1283775.3** gal
